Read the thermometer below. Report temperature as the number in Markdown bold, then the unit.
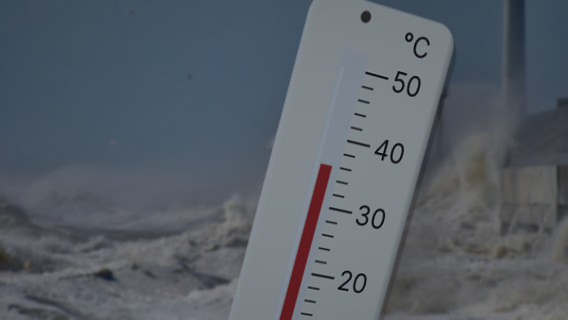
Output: **36** °C
